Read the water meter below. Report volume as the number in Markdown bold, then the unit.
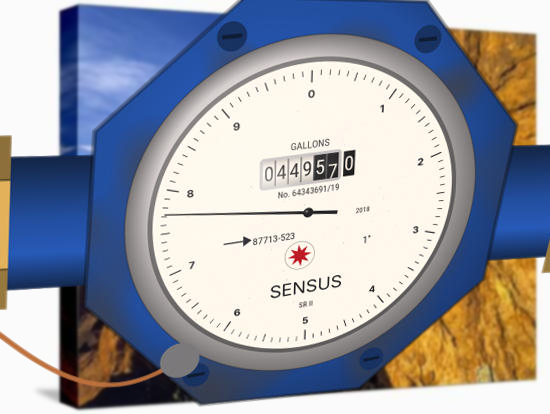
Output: **449567.7** gal
